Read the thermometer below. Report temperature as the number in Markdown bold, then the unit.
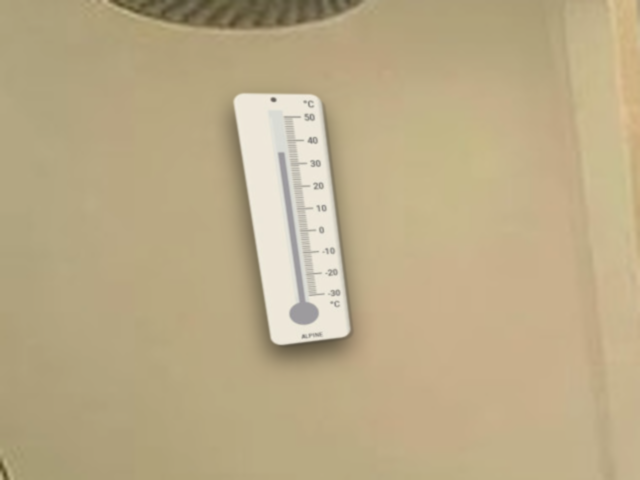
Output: **35** °C
